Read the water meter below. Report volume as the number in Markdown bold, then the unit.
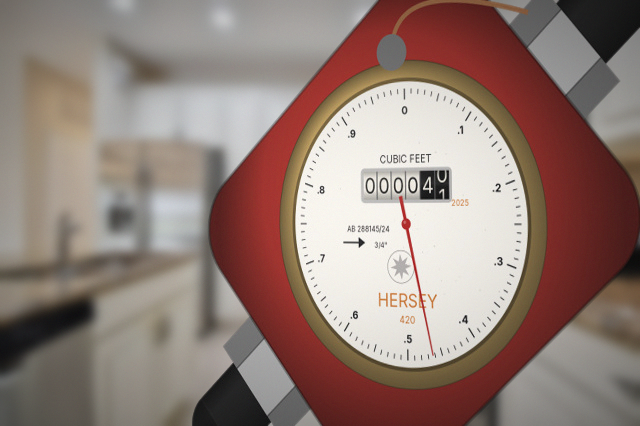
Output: **40.46** ft³
